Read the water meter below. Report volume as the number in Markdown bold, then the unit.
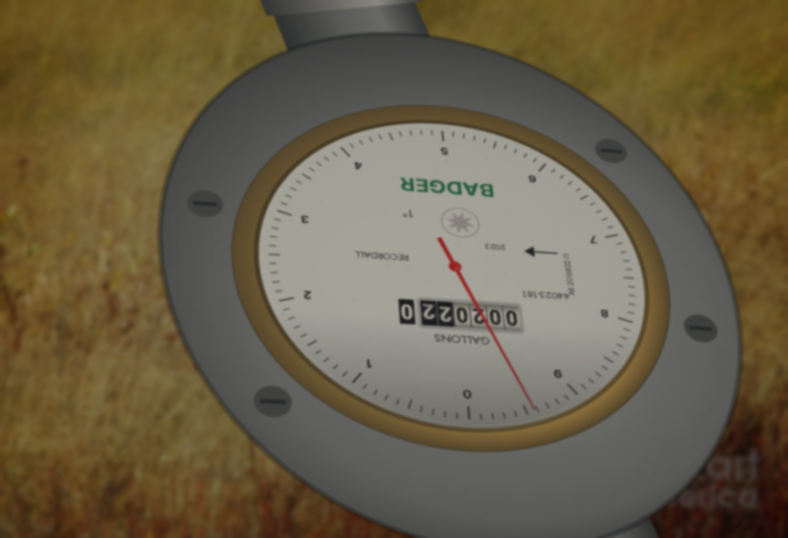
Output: **20219.4** gal
